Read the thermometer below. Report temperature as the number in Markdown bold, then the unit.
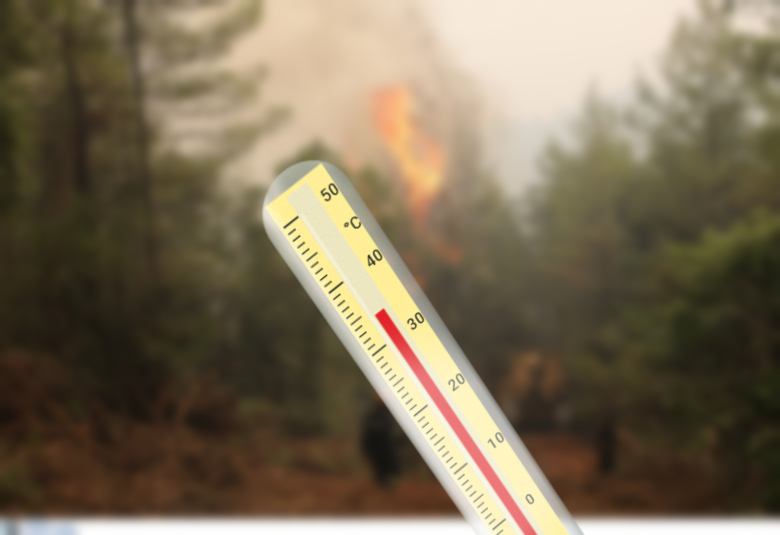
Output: **34** °C
